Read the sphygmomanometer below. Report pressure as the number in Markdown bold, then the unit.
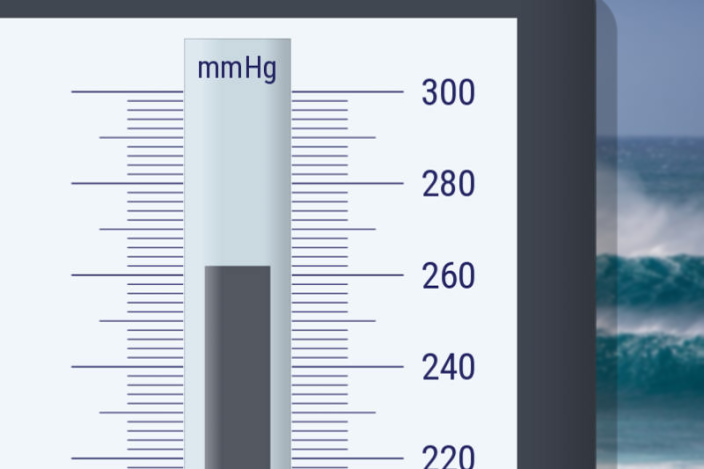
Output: **262** mmHg
